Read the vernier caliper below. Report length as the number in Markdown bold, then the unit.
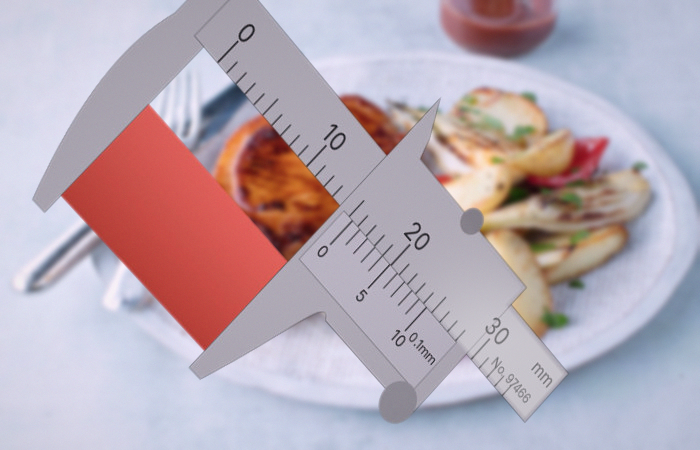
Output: **15.4** mm
